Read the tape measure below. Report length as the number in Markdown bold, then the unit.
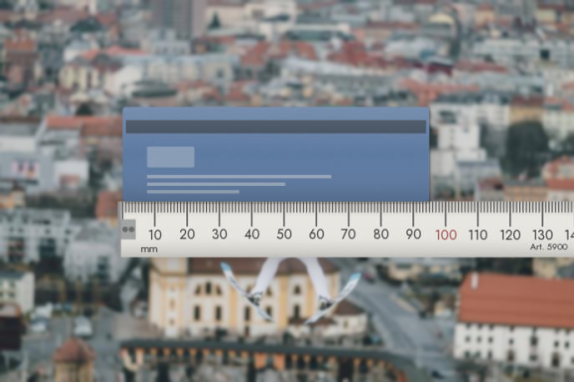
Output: **95** mm
